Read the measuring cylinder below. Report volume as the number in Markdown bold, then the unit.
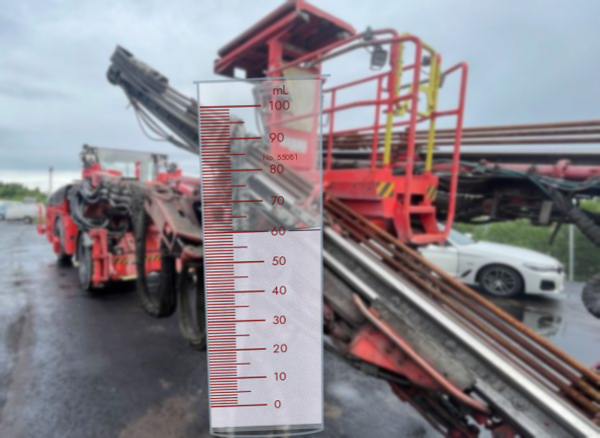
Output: **60** mL
